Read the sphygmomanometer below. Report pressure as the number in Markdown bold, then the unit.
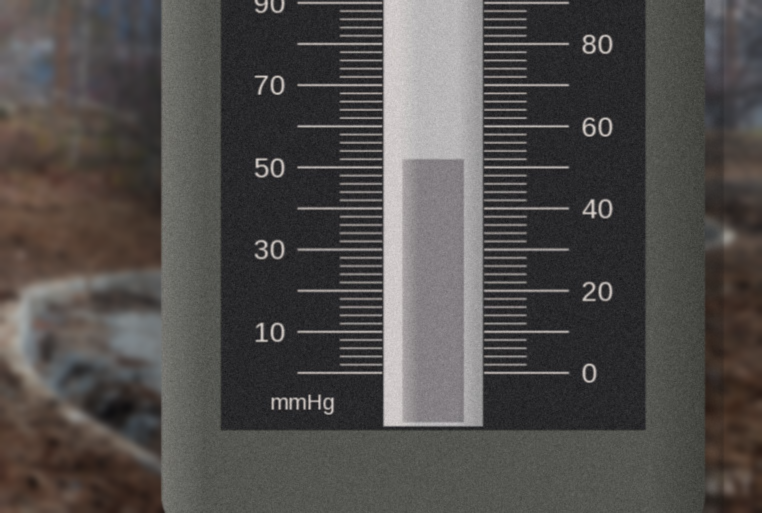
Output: **52** mmHg
